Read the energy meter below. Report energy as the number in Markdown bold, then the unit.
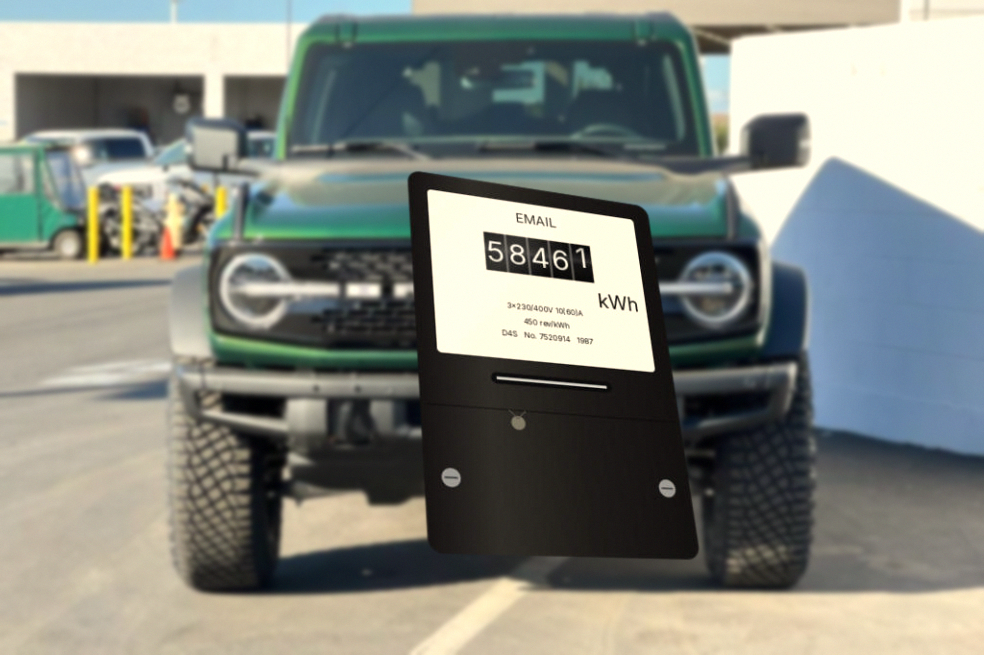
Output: **58461** kWh
